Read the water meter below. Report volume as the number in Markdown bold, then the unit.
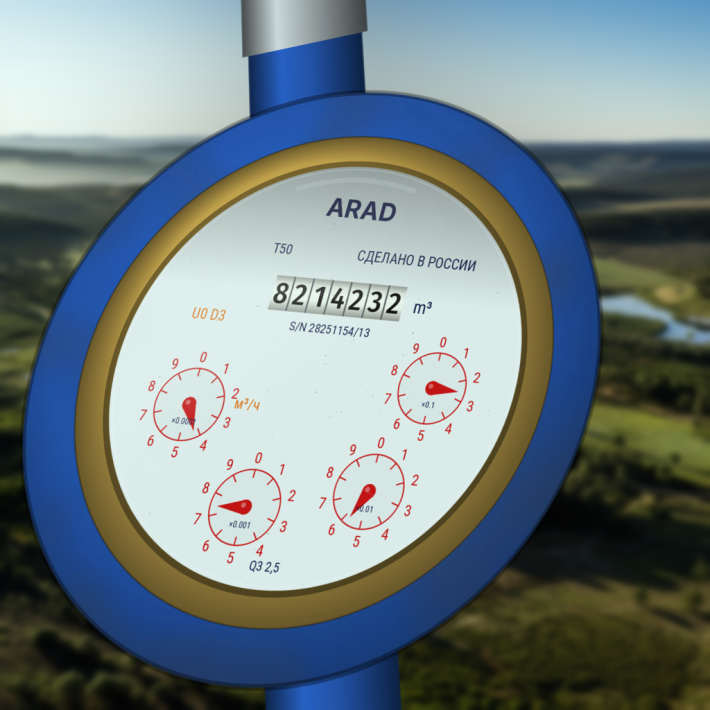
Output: **8214232.2574** m³
